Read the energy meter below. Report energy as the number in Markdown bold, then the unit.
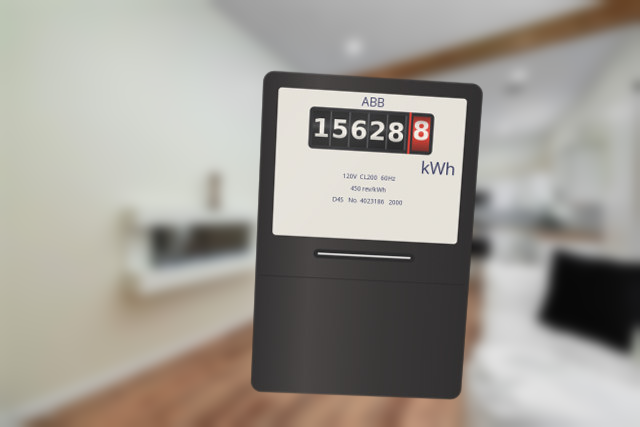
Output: **15628.8** kWh
